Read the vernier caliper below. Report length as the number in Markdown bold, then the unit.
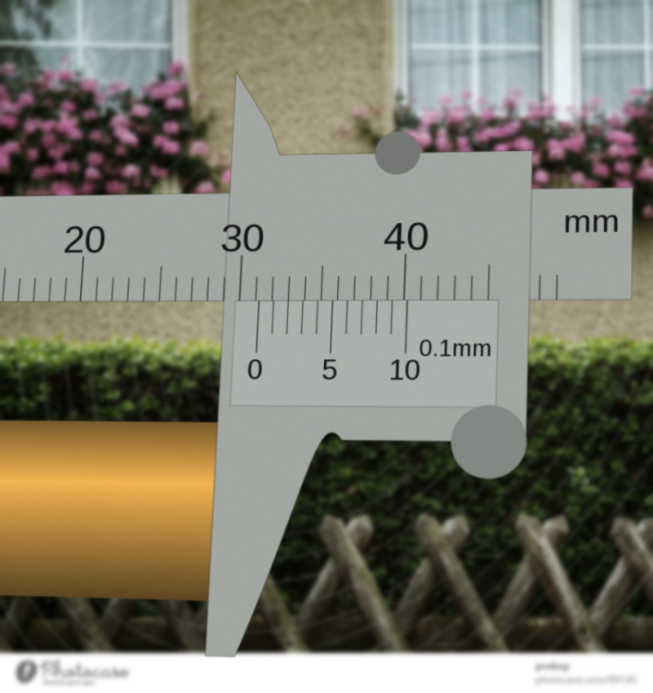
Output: **31.2** mm
